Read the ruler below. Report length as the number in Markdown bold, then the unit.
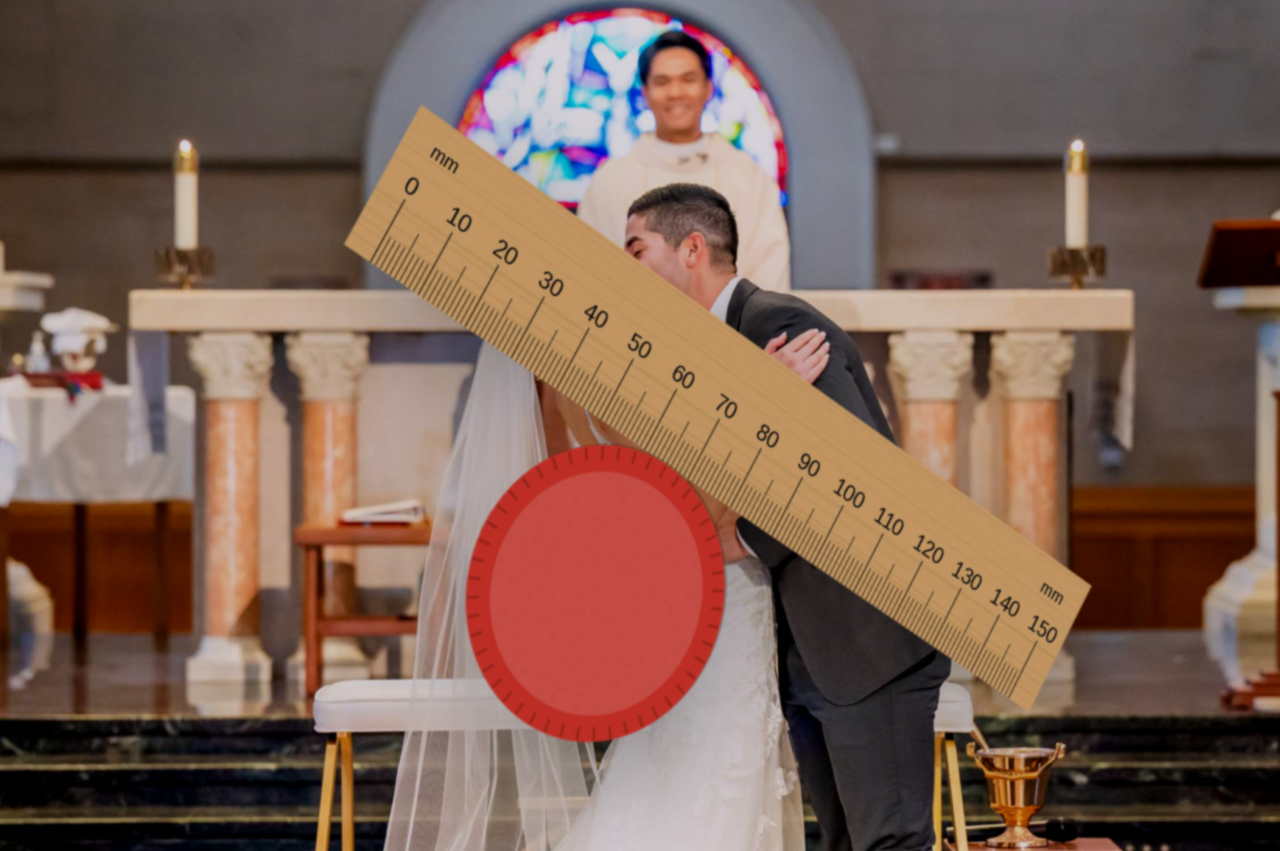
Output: **50** mm
